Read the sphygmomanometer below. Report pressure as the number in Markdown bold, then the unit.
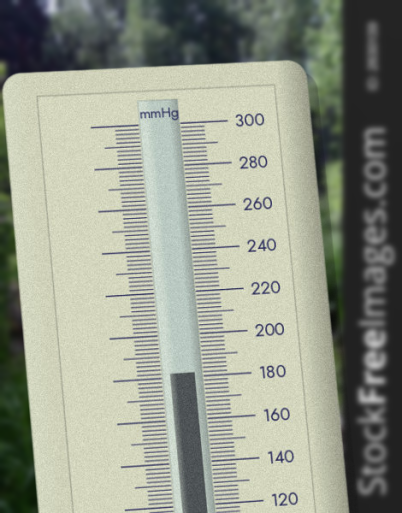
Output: **182** mmHg
